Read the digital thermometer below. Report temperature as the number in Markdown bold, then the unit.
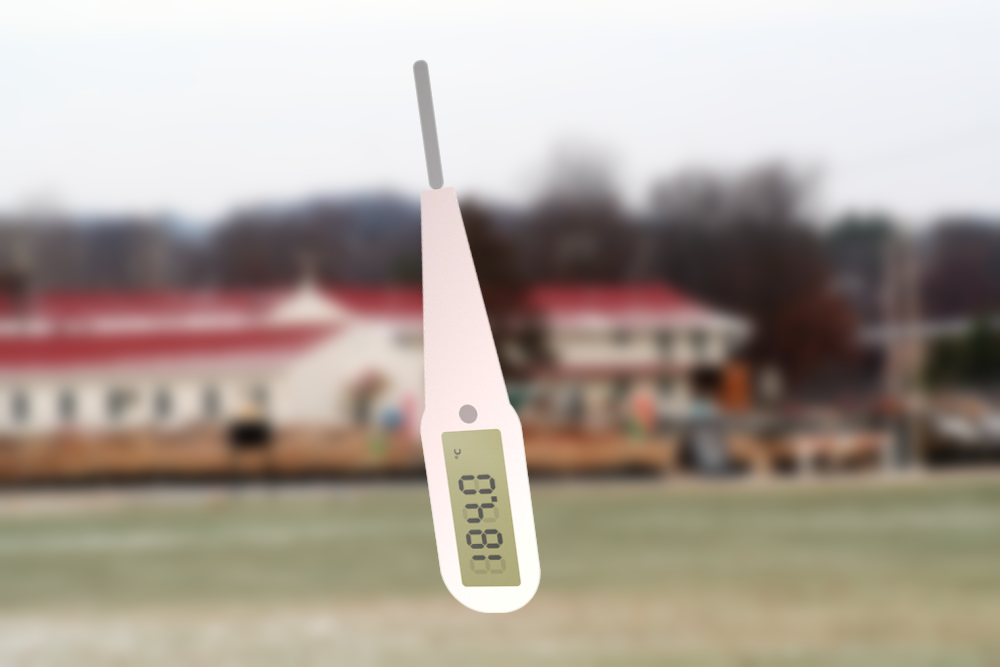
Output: **184.0** °C
